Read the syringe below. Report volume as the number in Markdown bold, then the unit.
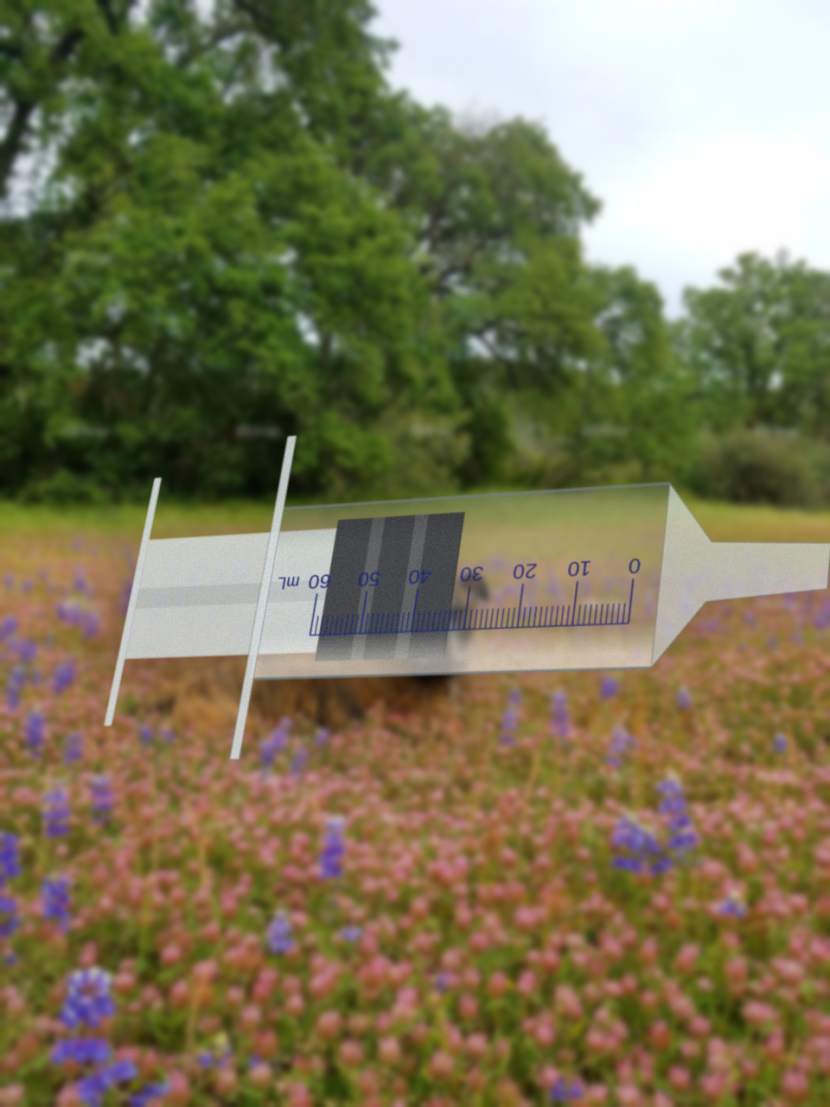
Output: **33** mL
